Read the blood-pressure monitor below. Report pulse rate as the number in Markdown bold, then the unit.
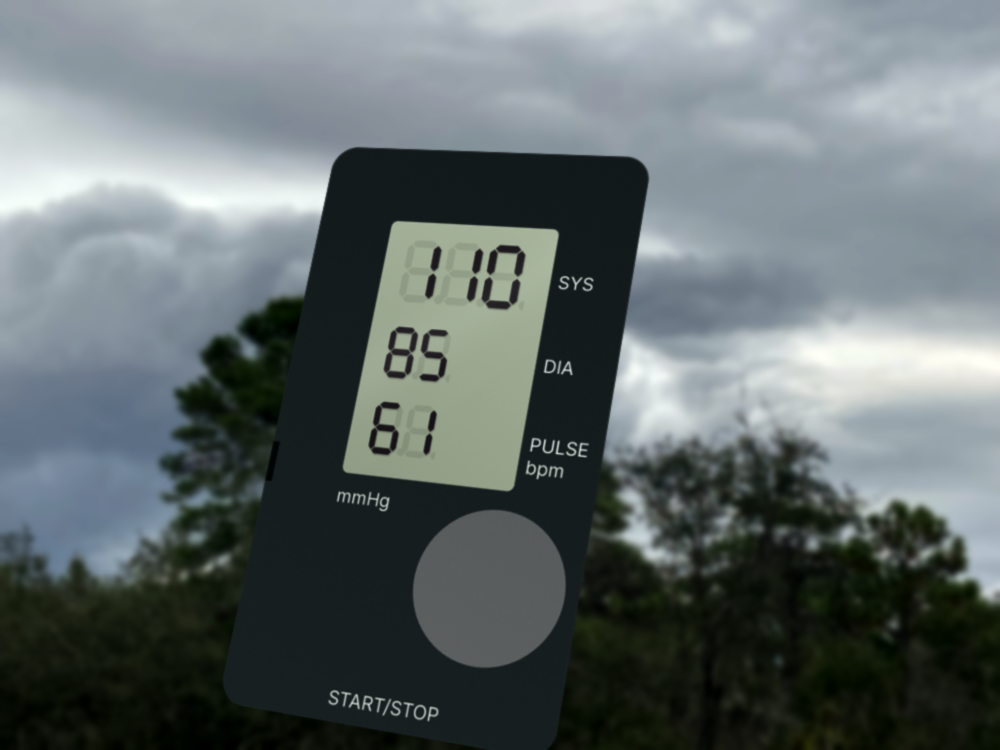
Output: **61** bpm
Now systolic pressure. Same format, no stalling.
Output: **110** mmHg
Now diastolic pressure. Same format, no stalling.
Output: **85** mmHg
